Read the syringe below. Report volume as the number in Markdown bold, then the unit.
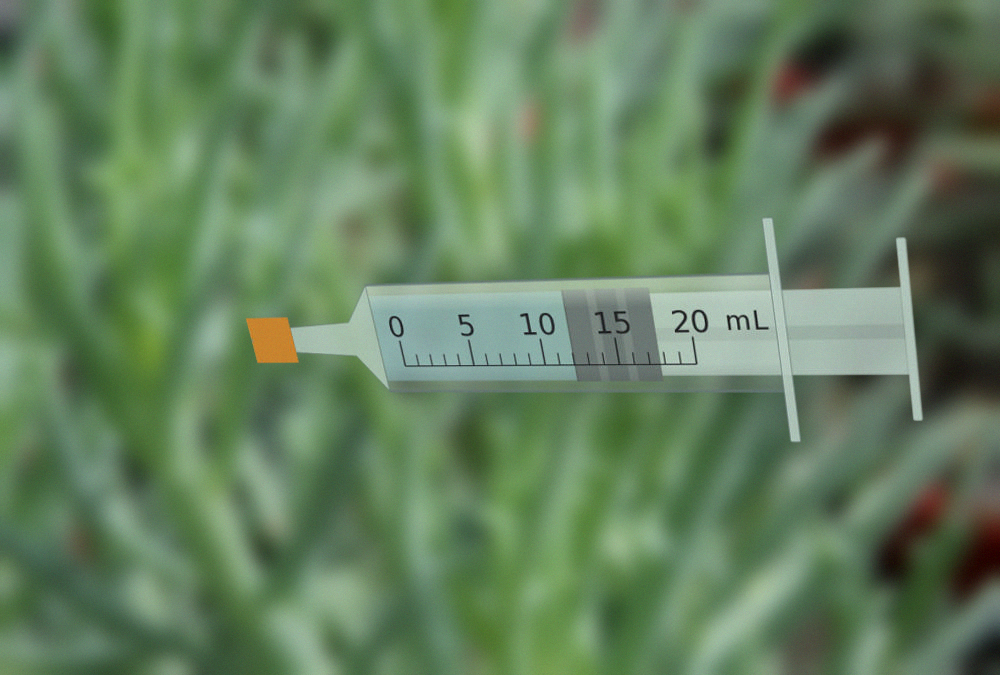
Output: **12** mL
